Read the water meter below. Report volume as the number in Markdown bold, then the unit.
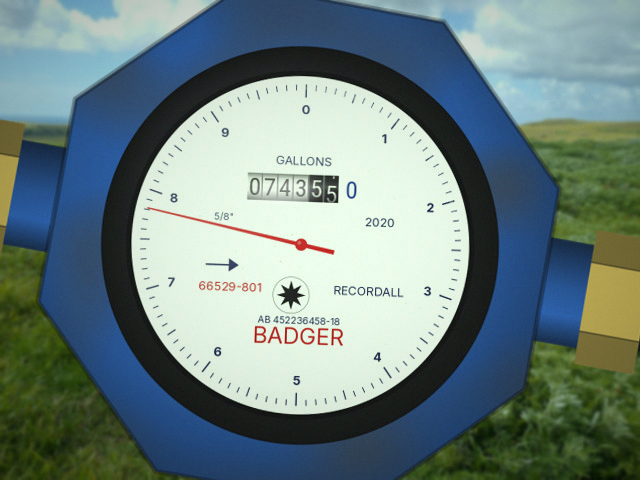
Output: **743547.8** gal
